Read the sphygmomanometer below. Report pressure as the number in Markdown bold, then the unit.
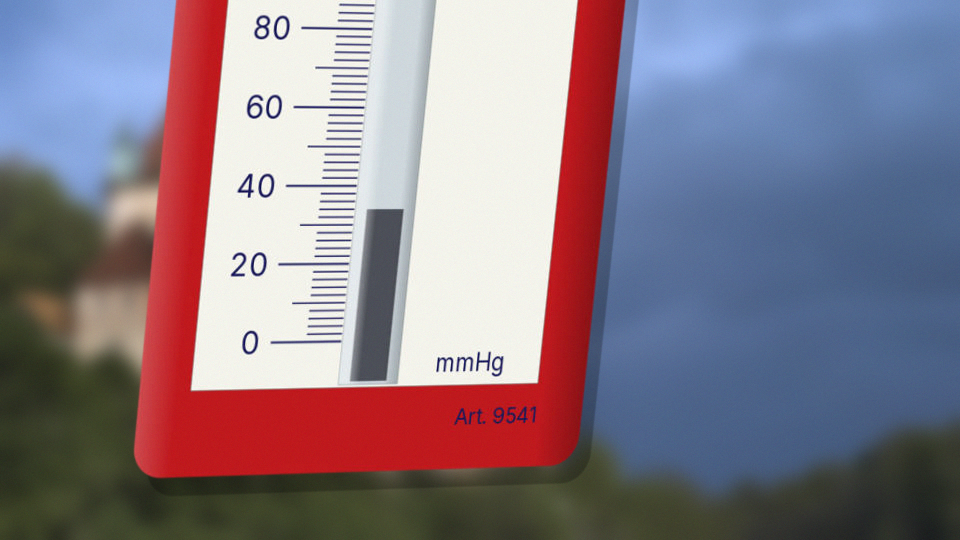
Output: **34** mmHg
